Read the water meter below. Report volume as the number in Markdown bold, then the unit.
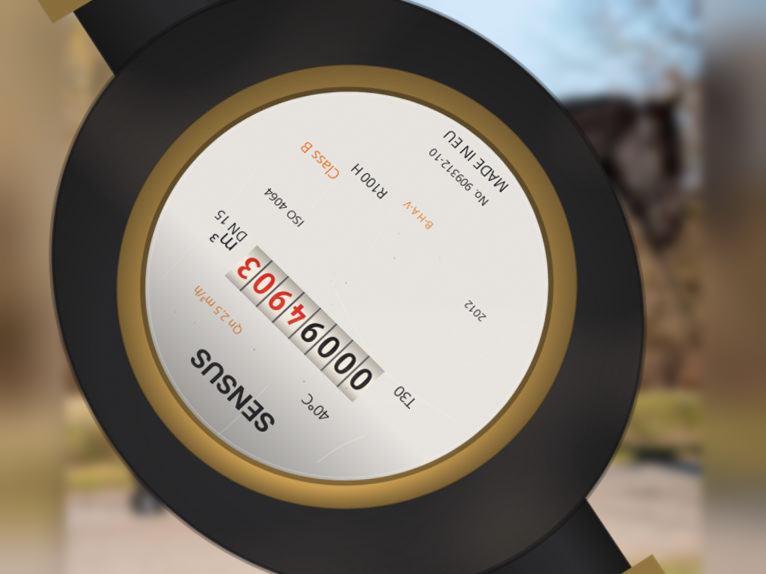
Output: **9.4903** m³
